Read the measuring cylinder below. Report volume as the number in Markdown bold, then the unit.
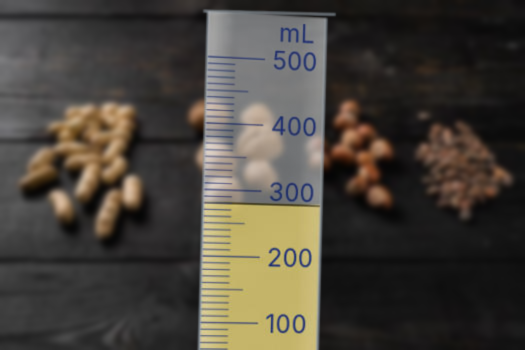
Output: **280** mL
